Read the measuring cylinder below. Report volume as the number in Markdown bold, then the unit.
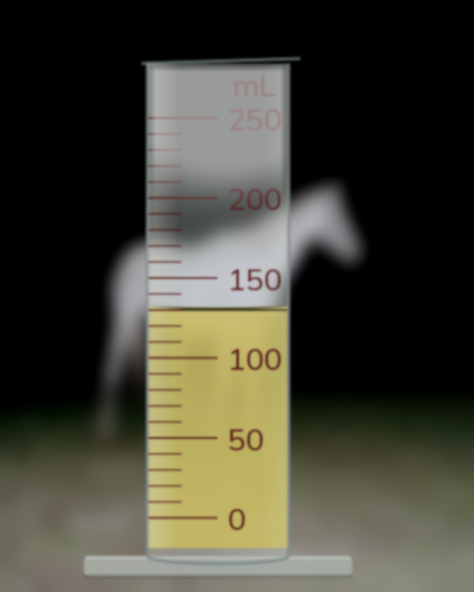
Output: **130** mL
